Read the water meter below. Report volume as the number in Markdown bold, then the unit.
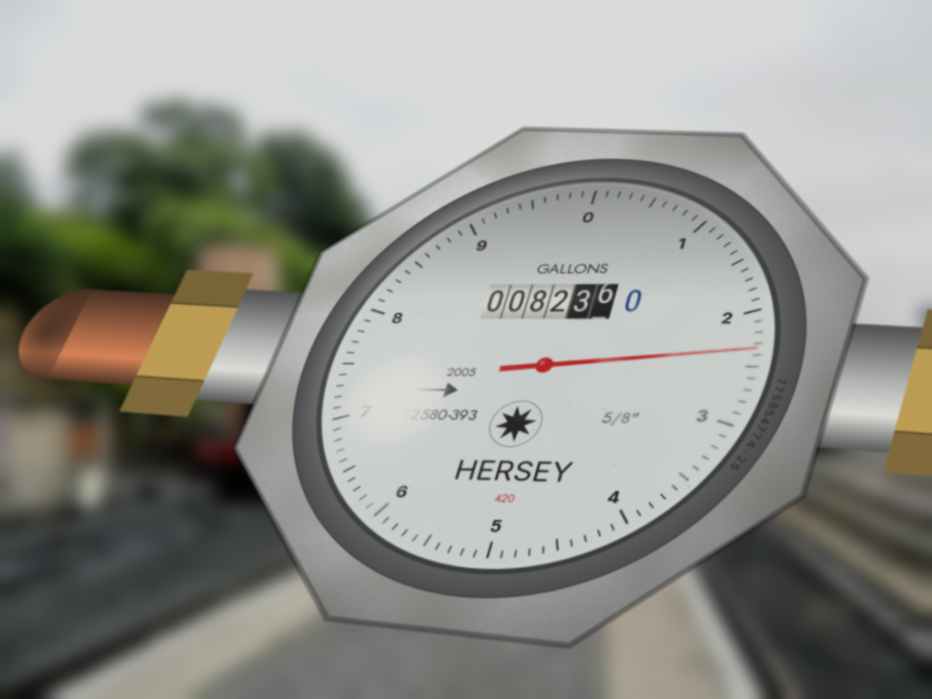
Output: **82362.3** gal
